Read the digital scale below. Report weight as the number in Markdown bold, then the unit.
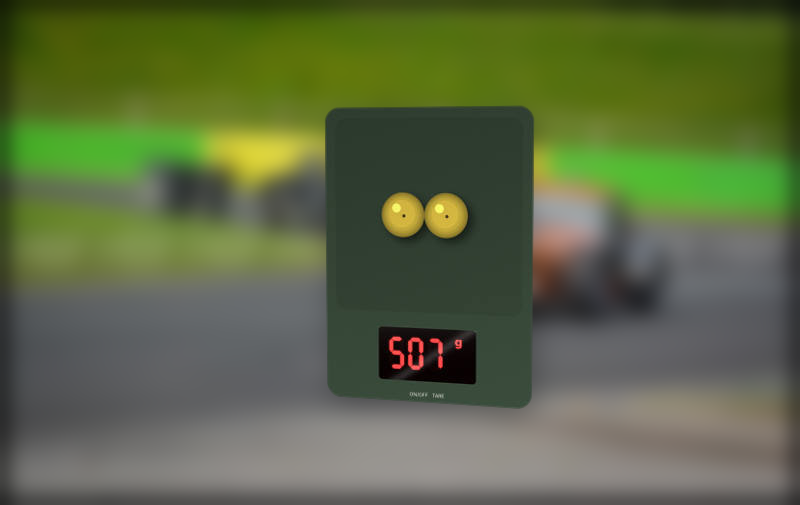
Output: **507** g
